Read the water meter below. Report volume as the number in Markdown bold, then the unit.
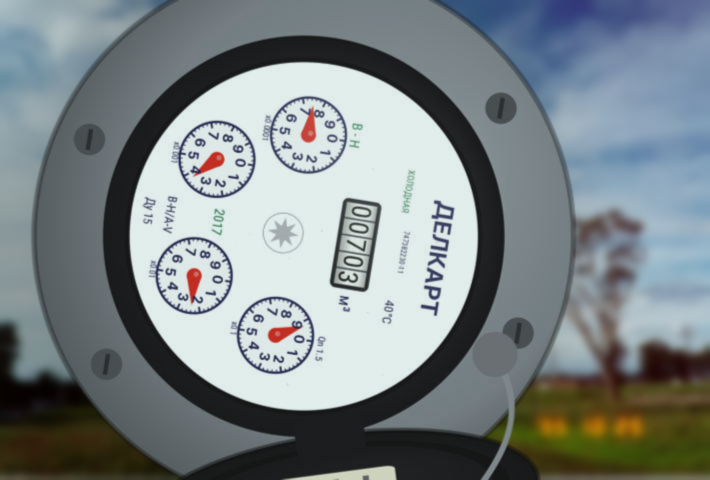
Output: **702.9237** m³
